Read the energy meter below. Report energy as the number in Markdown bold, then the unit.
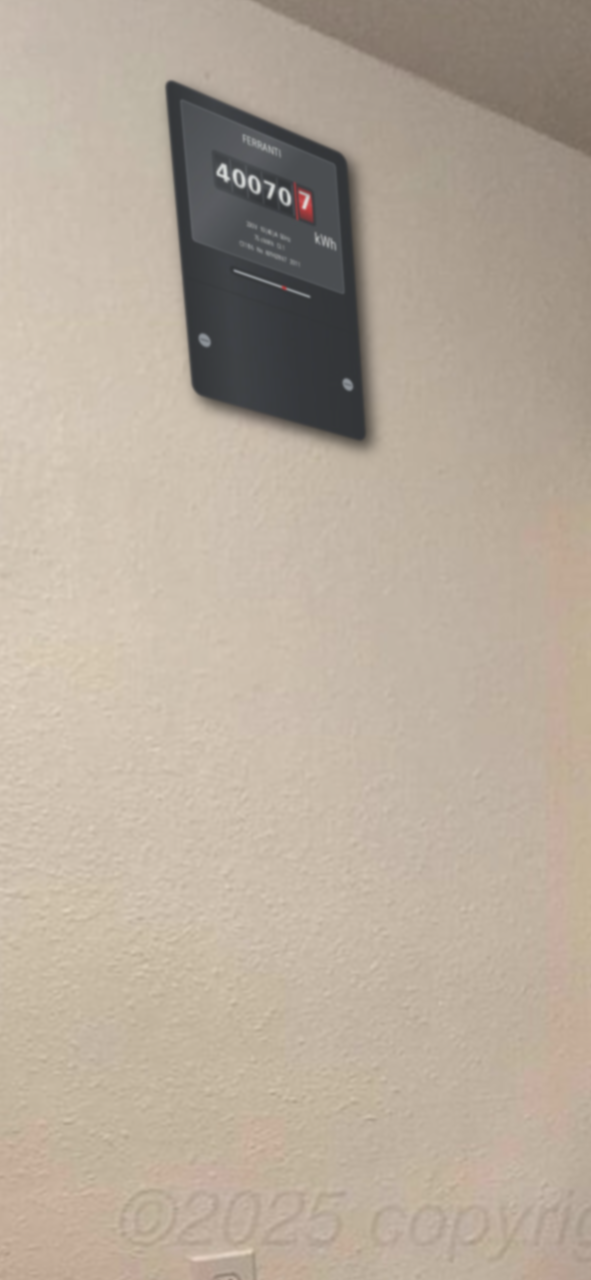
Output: **40070.7** kWh
